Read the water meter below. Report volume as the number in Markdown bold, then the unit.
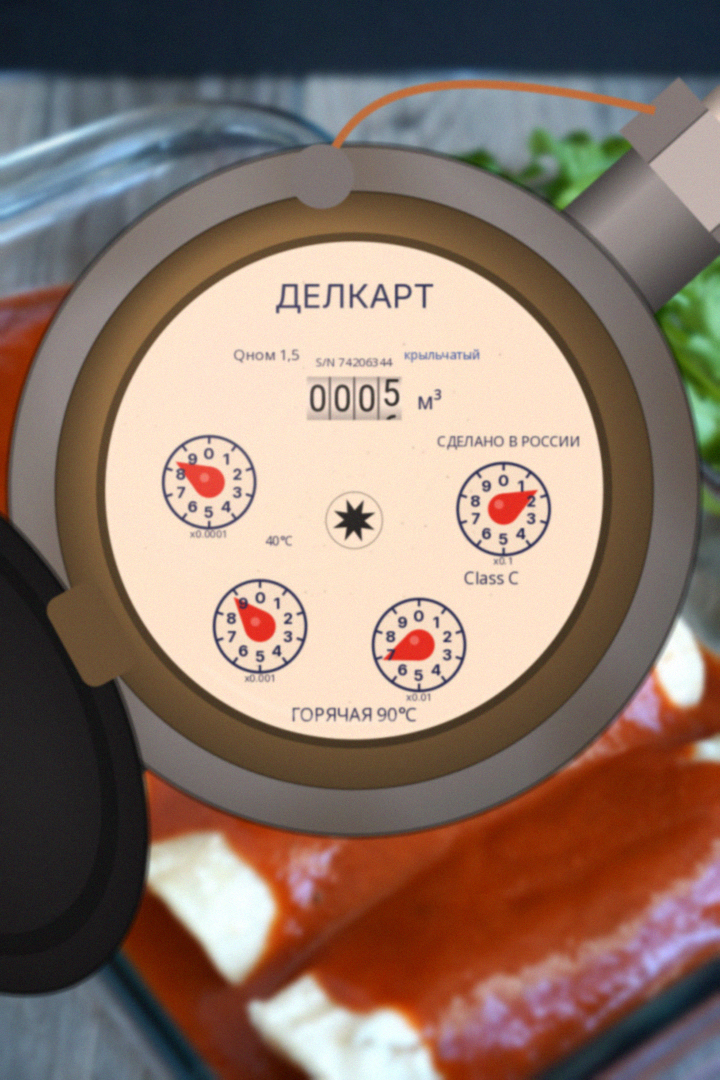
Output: **5.1688** m³
